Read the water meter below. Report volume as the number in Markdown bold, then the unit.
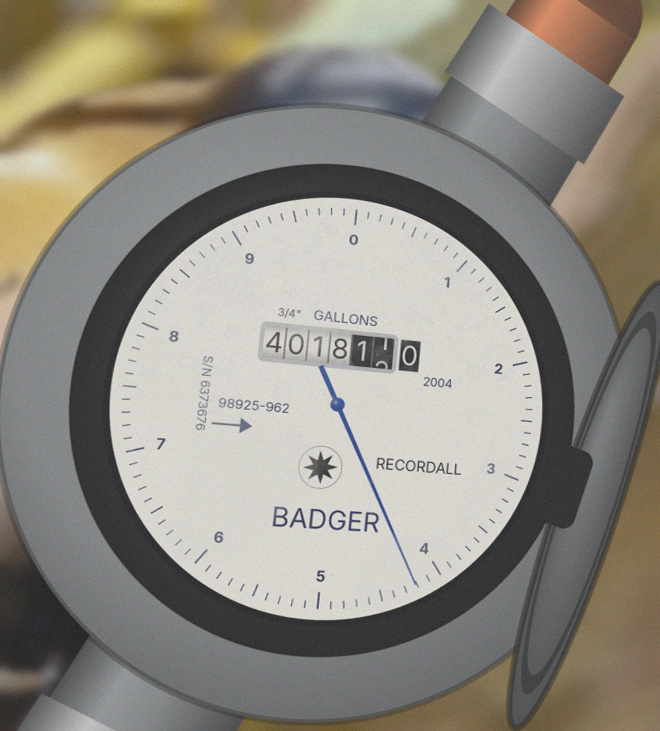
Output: **4018114.2** gal
